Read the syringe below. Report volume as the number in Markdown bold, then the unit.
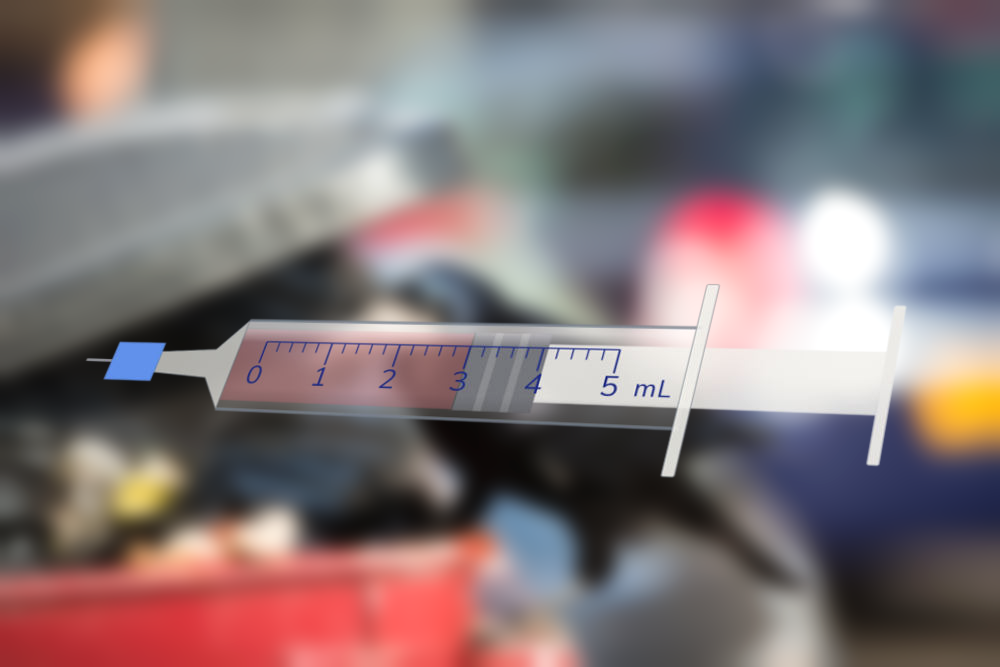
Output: **3** mL
